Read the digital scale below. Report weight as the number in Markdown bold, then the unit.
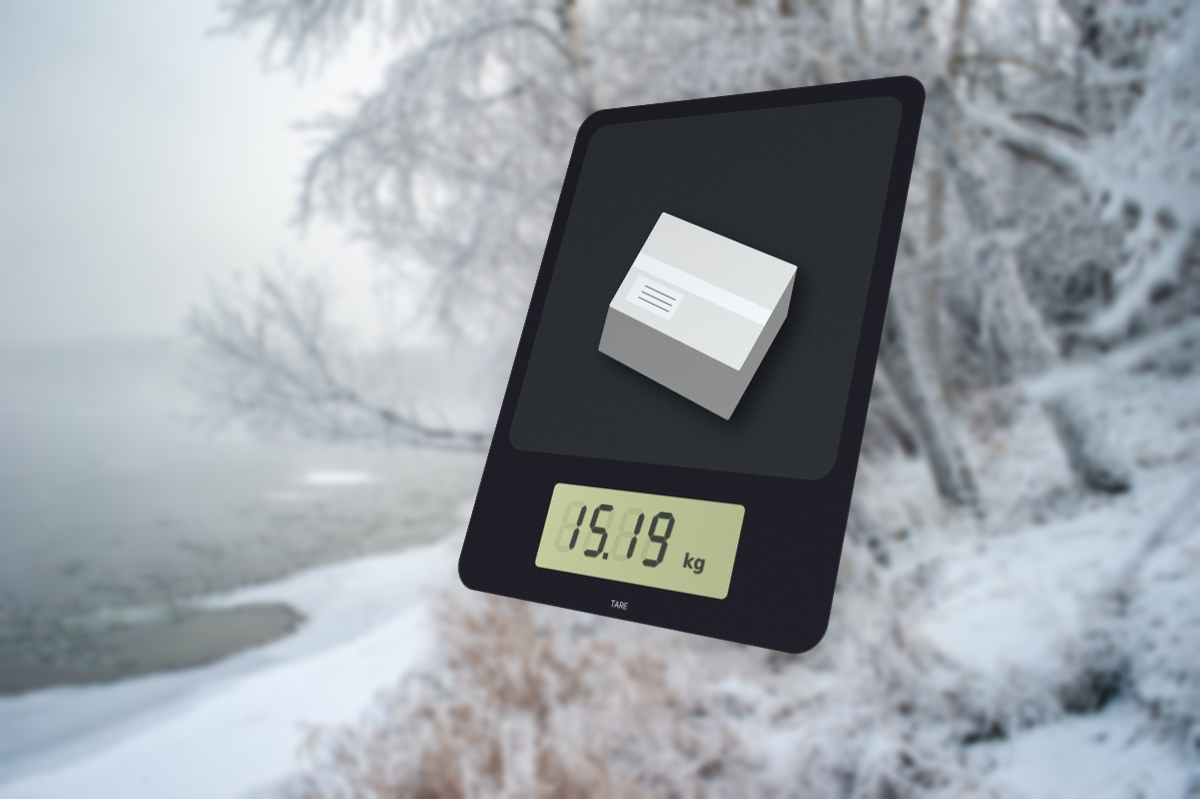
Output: **15.19** kg
